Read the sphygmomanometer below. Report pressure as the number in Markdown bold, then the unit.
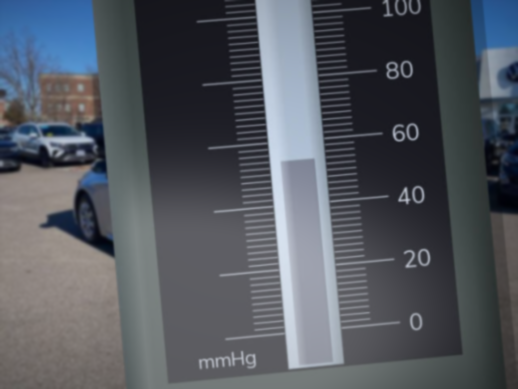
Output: **54** mmHg
